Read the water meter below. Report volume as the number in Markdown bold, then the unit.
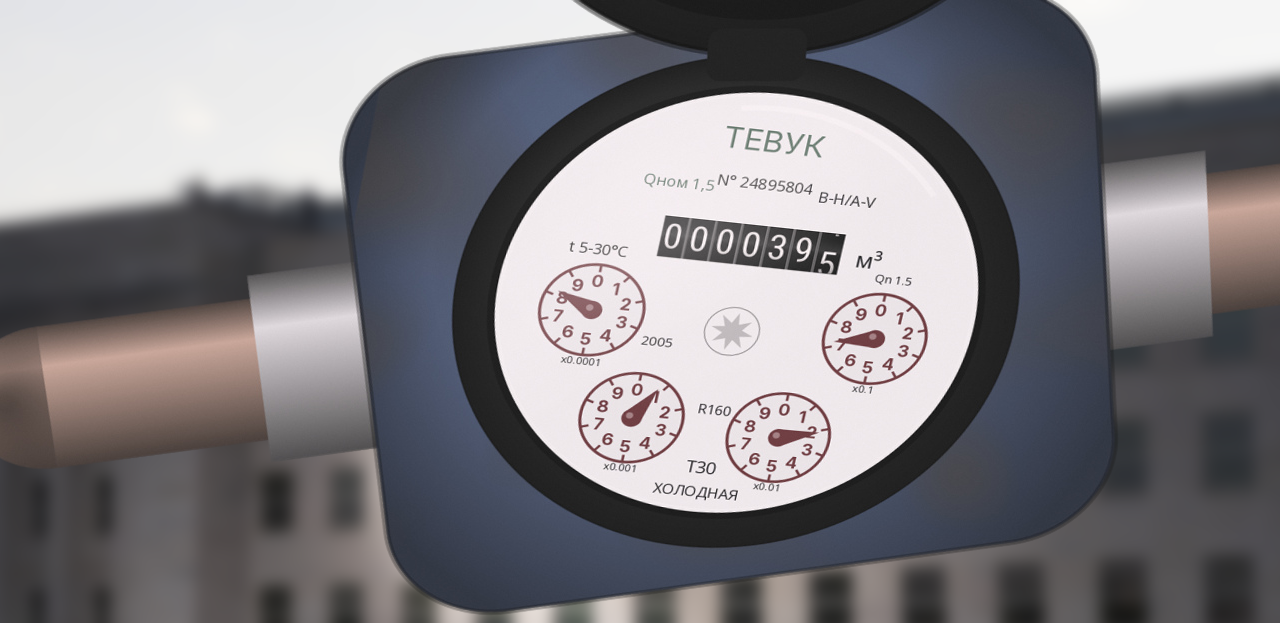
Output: **394.7208** m³
